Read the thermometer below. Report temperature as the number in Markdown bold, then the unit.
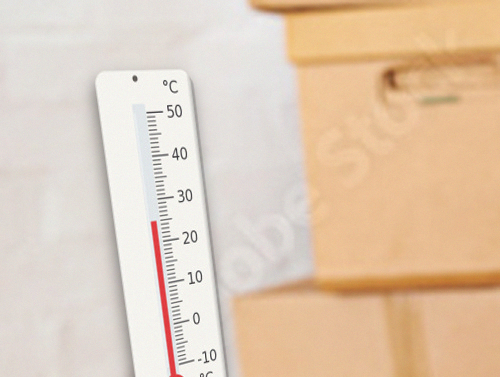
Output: **25** °C
